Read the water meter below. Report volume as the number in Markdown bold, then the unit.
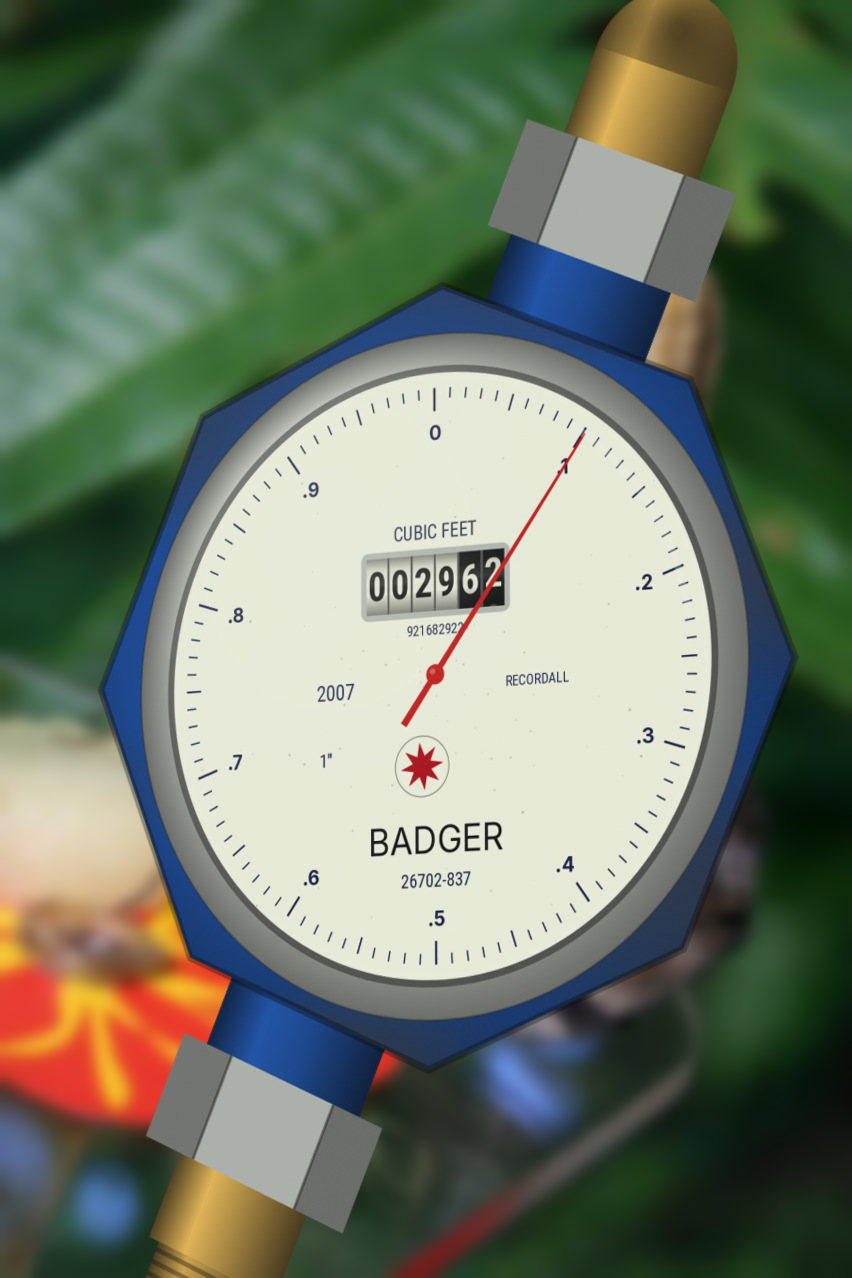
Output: **2962.10** ft³
